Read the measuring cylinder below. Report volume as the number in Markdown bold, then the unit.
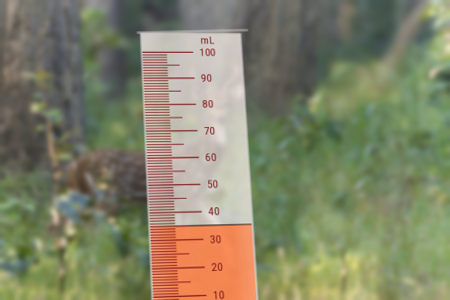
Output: **35** mL
